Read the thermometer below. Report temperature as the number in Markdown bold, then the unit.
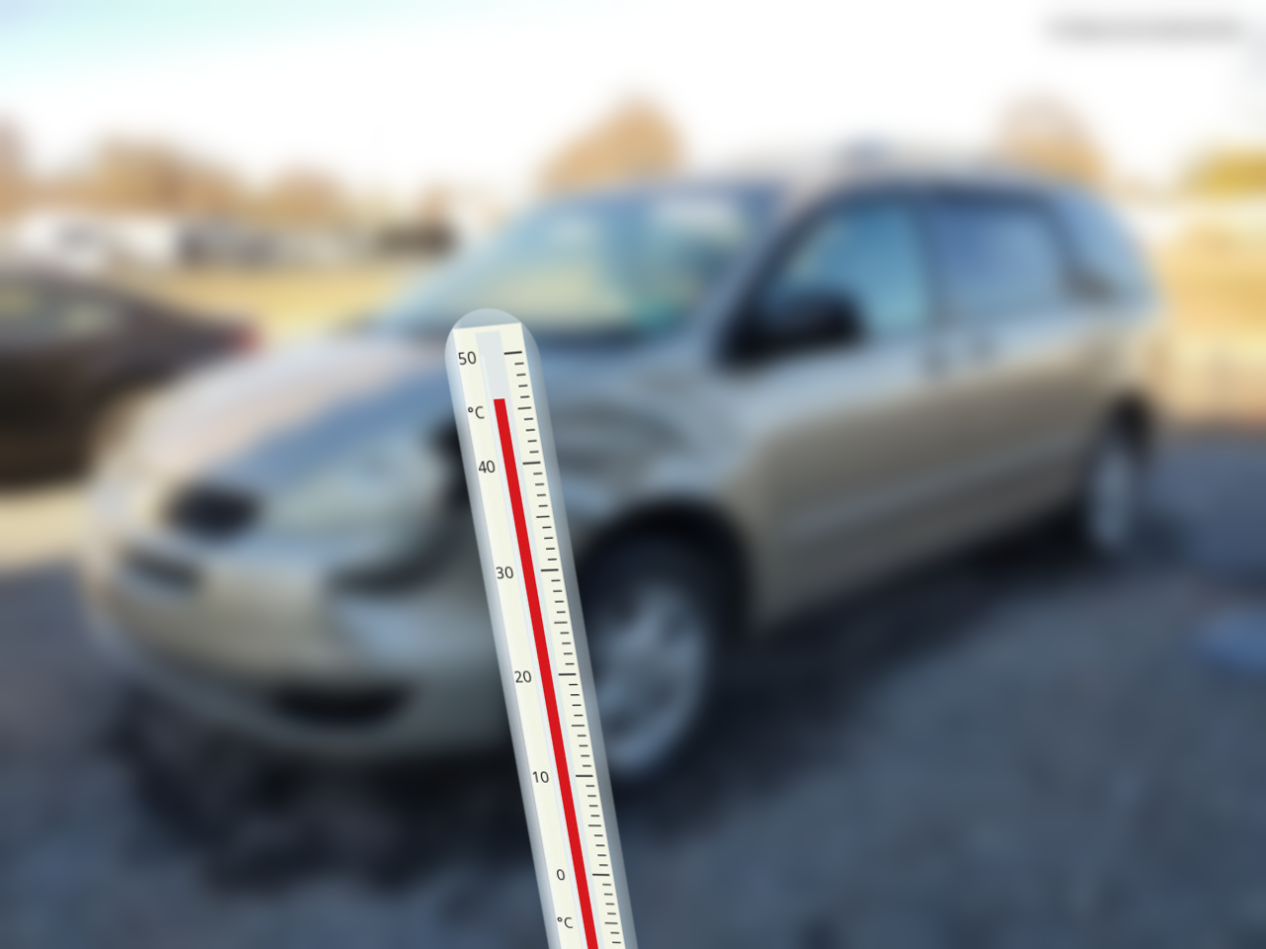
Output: **46** °C
